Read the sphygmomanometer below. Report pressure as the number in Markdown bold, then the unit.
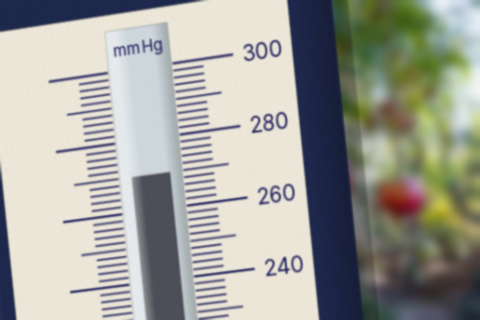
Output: **270** mmHg
